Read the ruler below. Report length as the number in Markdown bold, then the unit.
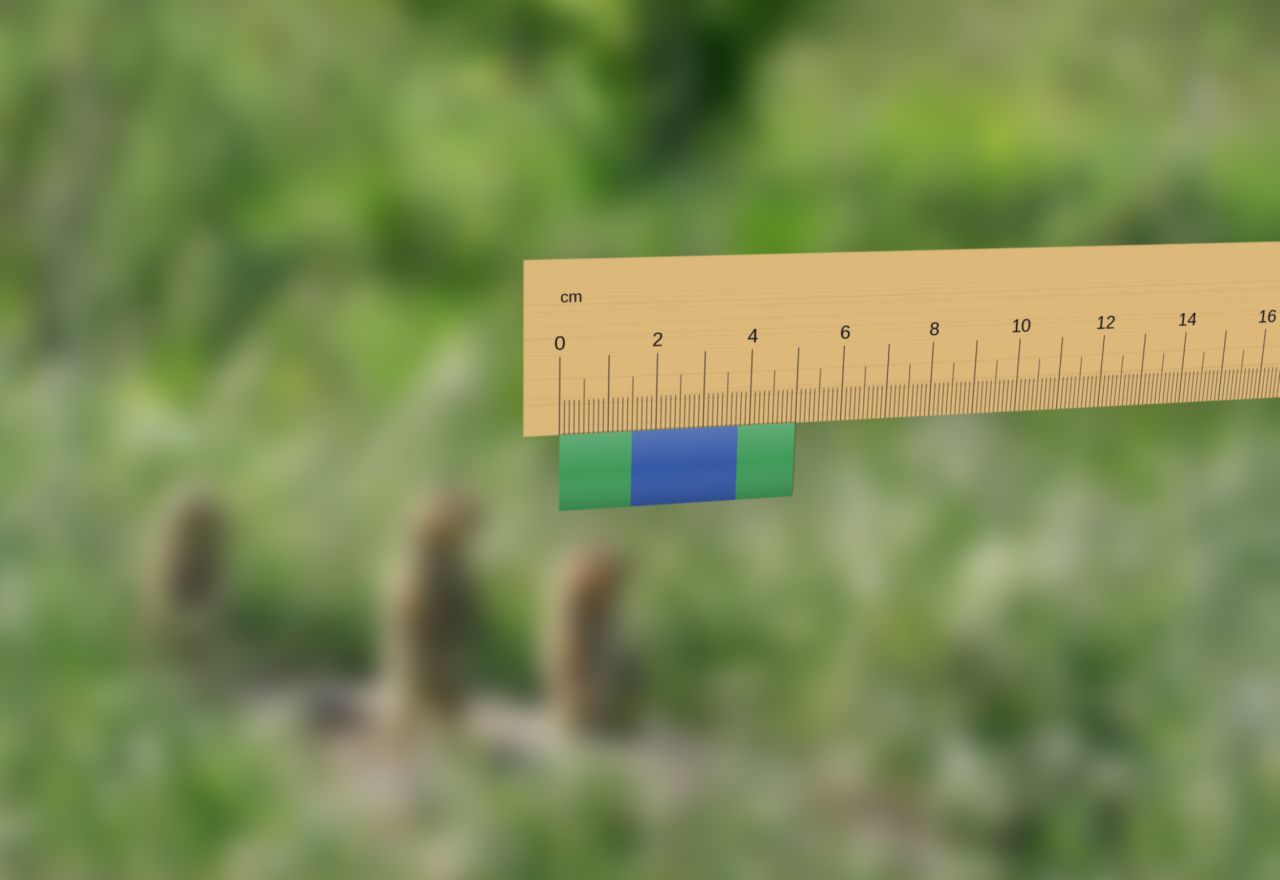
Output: **5** cm
